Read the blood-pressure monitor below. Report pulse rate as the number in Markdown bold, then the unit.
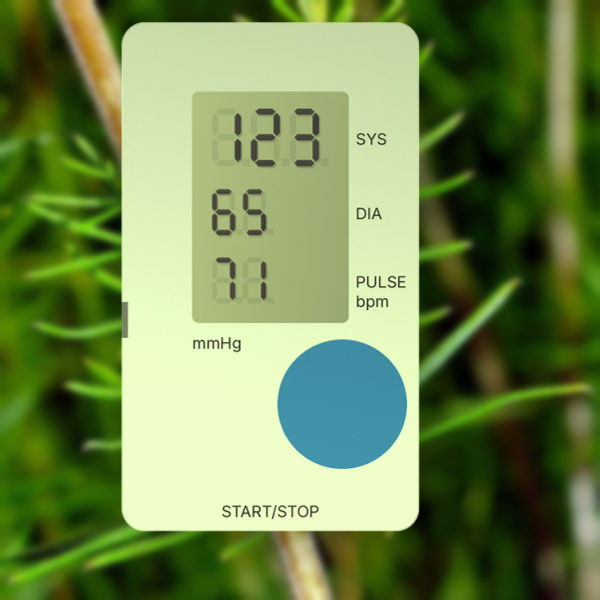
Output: **71** bpm
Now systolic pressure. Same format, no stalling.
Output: **123** mmHg
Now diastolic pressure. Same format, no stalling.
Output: **65** mmHg
